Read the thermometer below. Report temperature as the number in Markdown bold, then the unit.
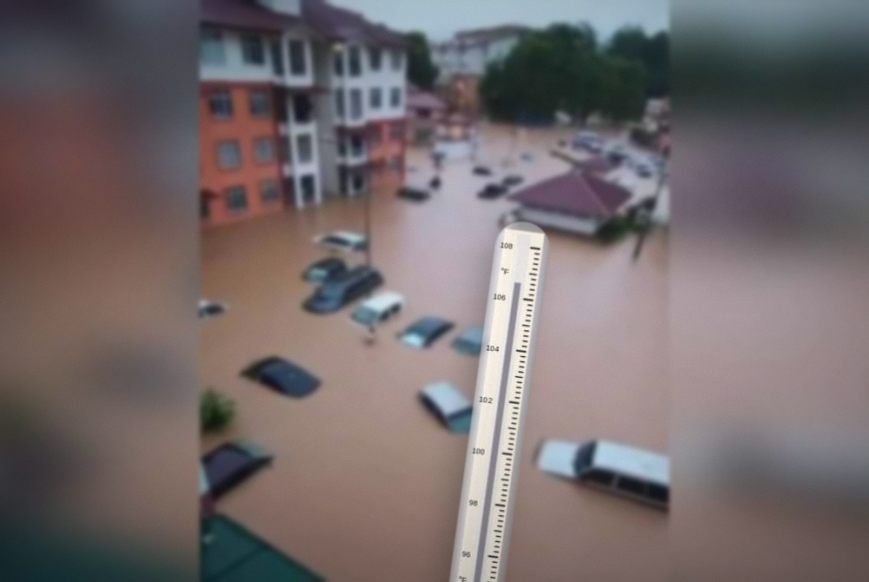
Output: **106.6** °F
